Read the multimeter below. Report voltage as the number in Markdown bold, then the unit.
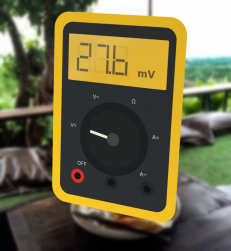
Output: **27.6** mV
